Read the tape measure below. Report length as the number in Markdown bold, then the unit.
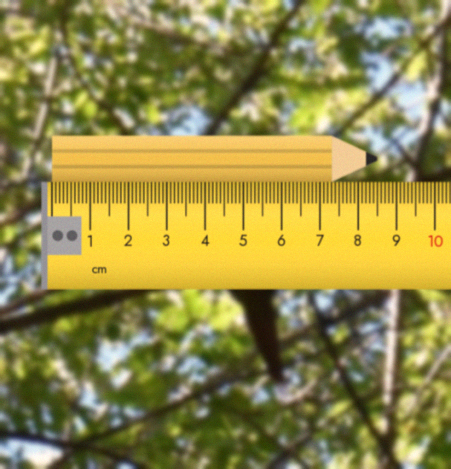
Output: **8.5** cm
